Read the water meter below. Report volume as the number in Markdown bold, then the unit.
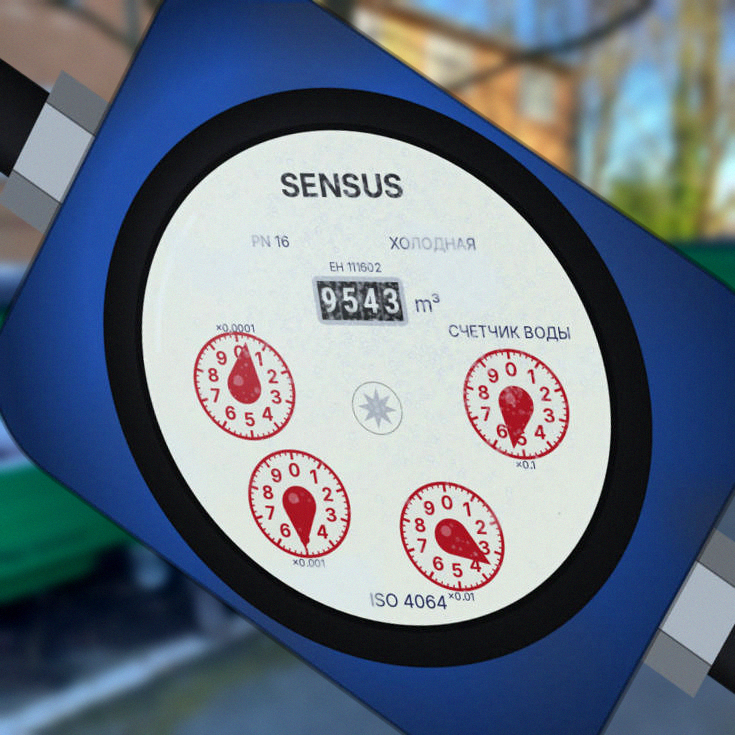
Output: **9543.5350** m³
